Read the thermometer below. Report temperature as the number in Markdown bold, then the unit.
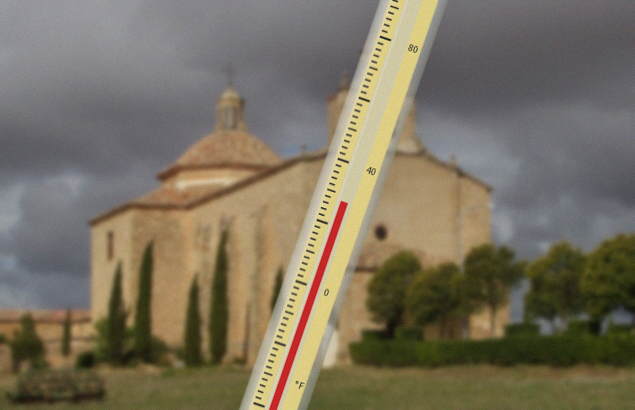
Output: **28** °F
